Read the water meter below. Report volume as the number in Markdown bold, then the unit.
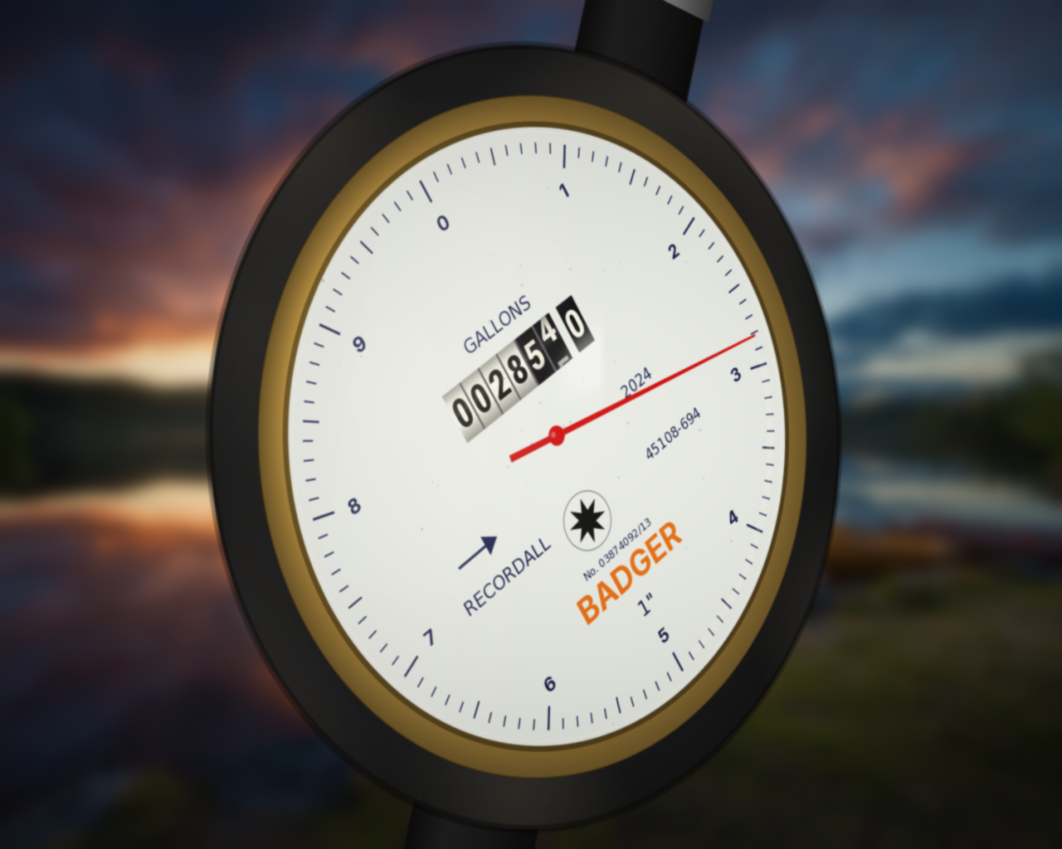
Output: **28542.8** gal
